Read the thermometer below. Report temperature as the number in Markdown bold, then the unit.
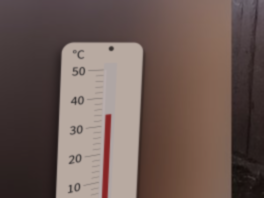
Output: **34** °C
